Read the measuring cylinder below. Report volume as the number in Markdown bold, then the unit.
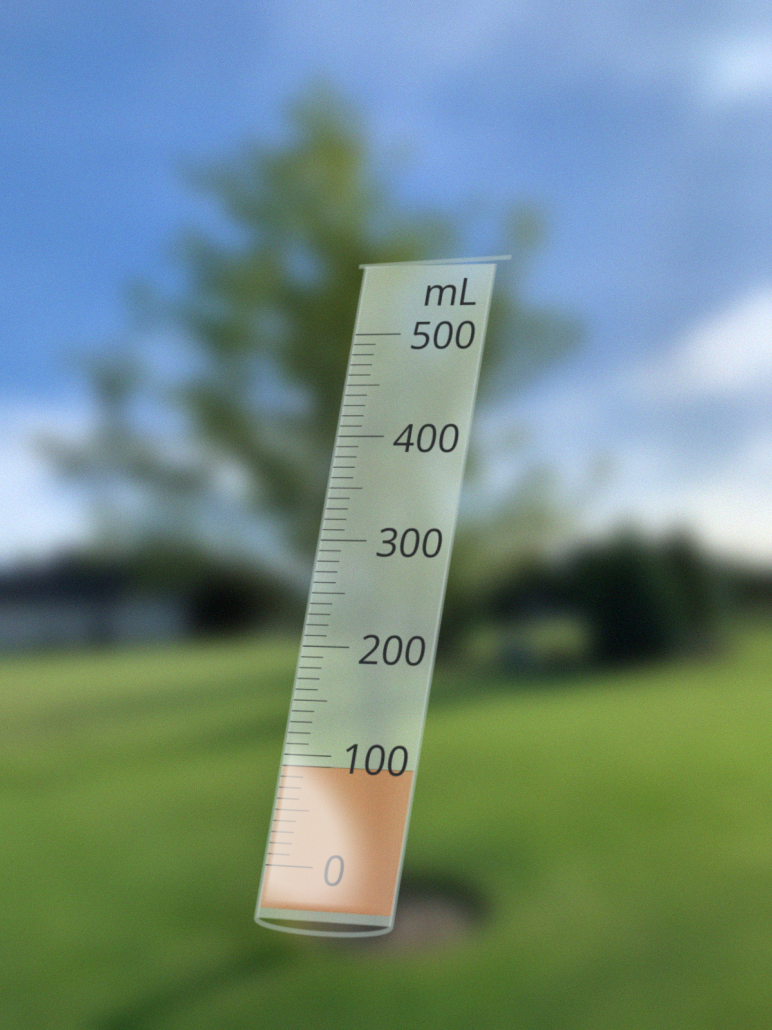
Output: **90** mL
